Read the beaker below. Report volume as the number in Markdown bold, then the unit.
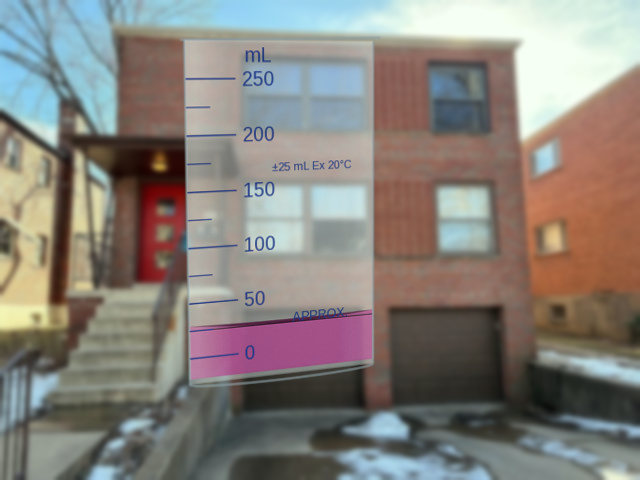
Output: **25** mL
